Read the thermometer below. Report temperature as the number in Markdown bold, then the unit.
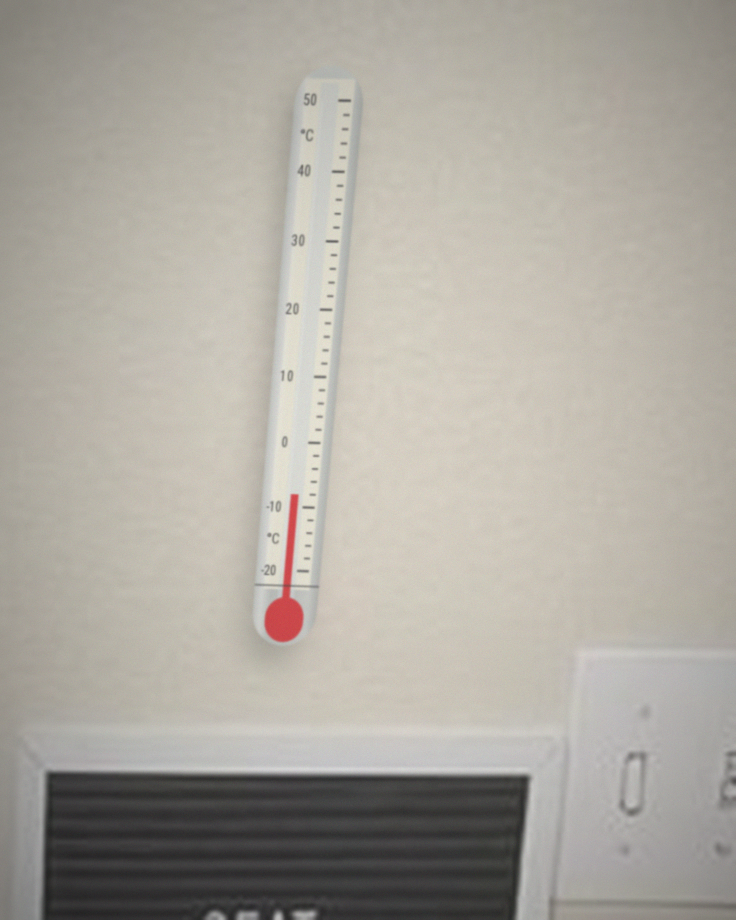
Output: **-8** °C
